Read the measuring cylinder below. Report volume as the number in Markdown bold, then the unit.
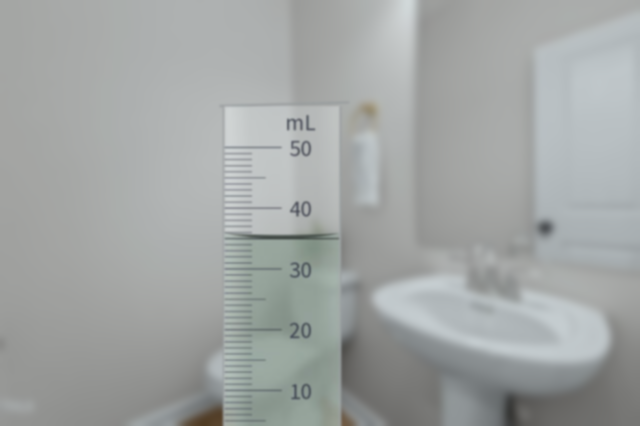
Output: **35** mL
